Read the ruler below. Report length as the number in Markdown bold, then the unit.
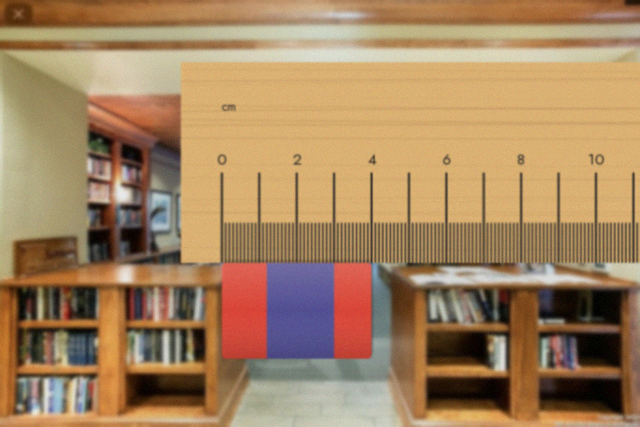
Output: **4** cm
